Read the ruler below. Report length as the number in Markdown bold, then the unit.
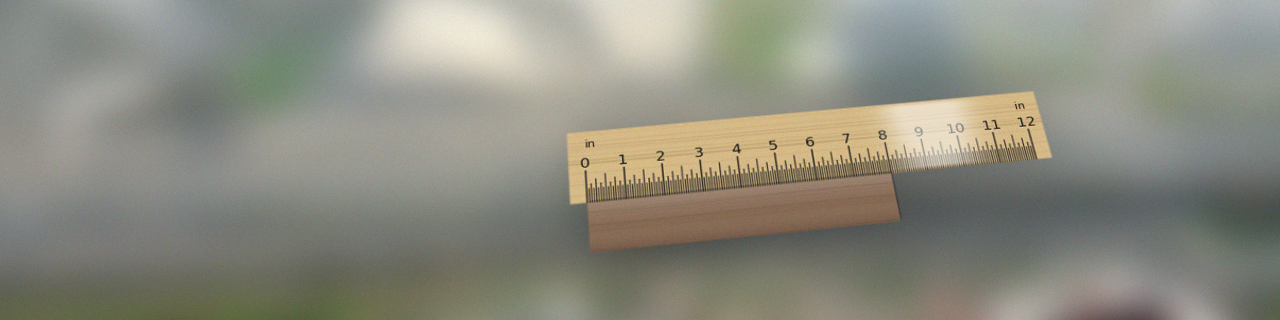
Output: **8** in
